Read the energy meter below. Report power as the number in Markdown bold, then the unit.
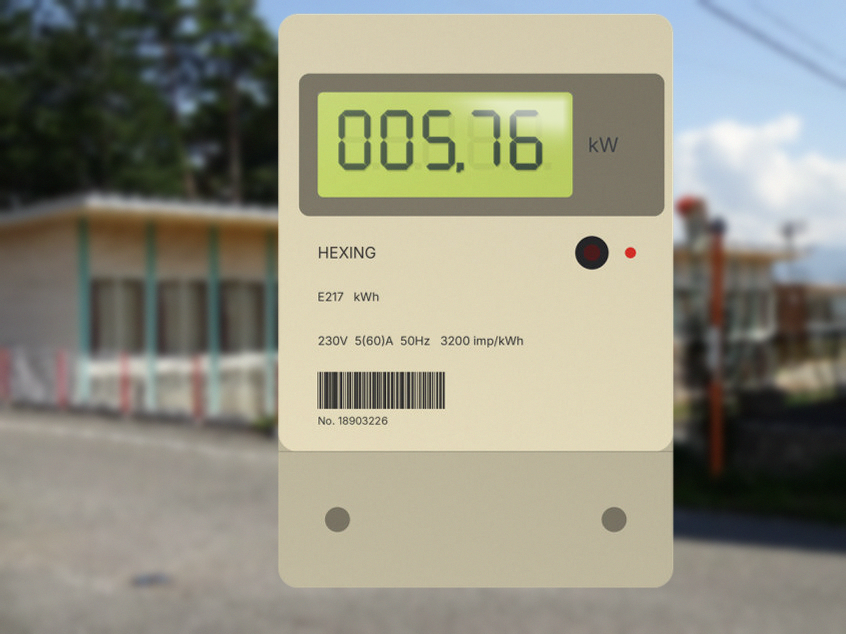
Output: **5.76** kW
